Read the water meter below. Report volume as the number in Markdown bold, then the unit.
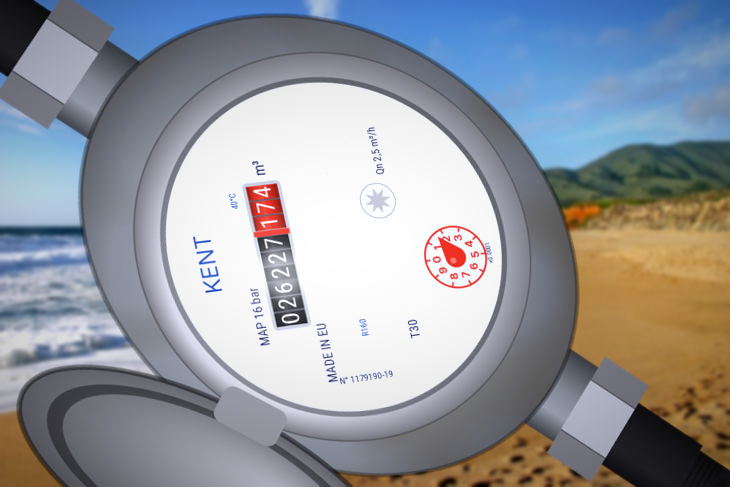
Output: **26227.1741** m³
